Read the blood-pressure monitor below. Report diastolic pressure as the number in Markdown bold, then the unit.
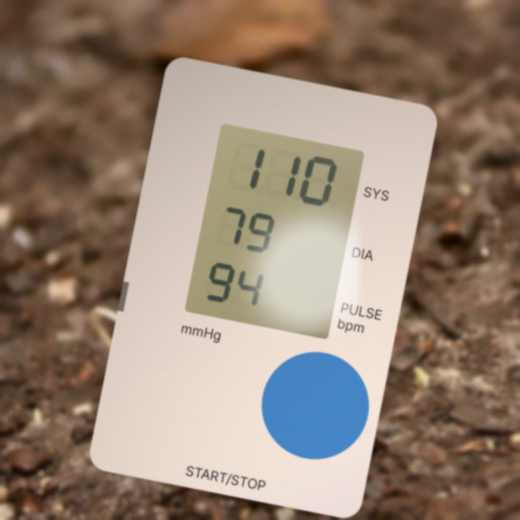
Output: **79** mmHg
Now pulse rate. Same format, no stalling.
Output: **94** bpm
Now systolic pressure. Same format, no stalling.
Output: **110** mmHg
